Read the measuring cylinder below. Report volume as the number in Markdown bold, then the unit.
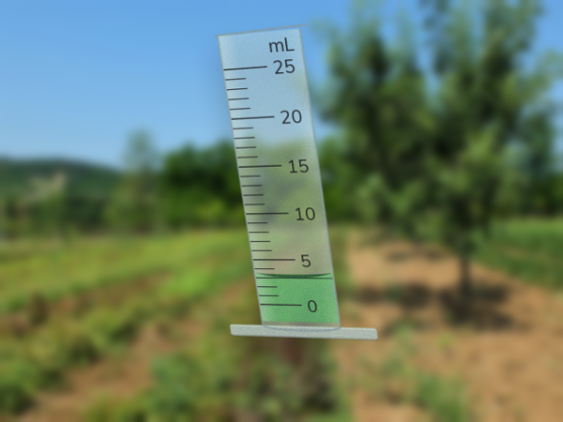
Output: **3** mL
